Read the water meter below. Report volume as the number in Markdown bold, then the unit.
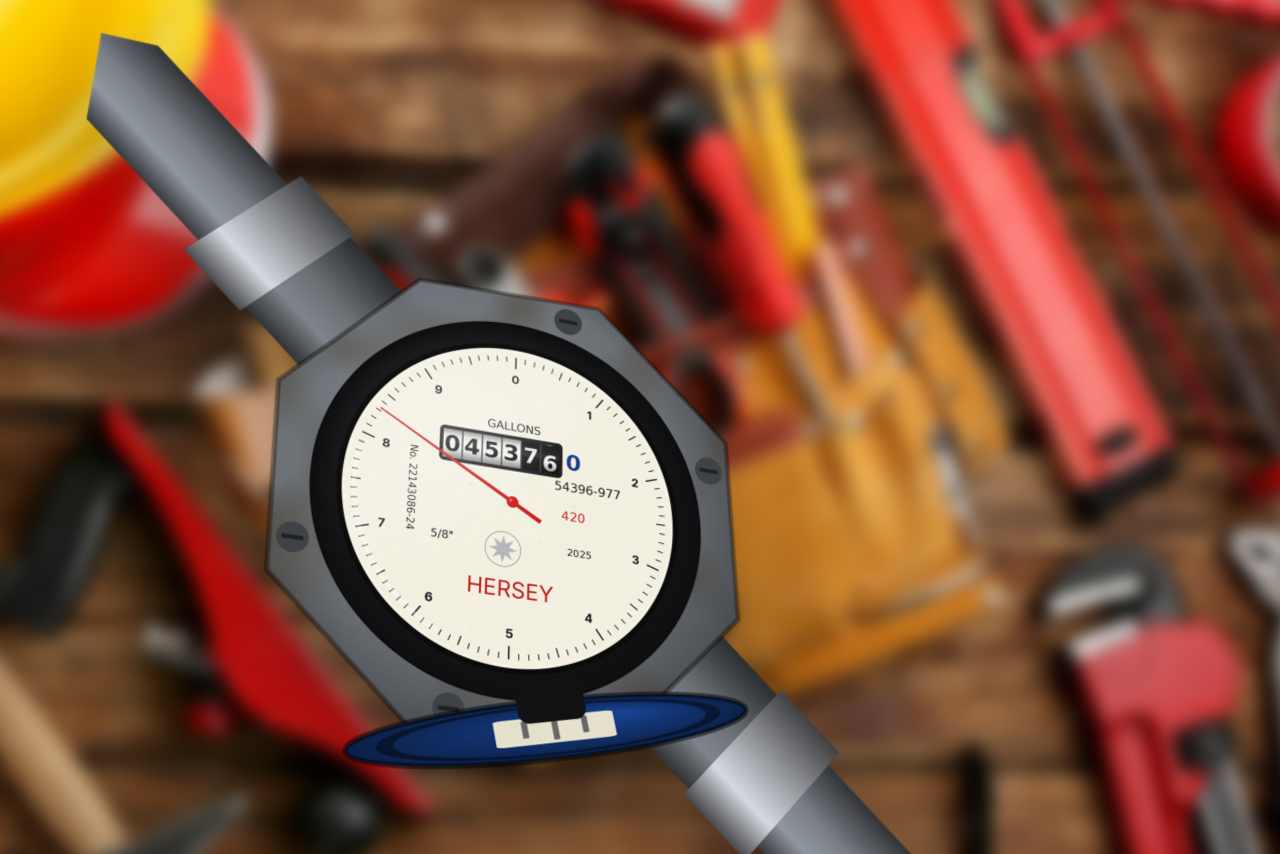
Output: **453758.3** gal
